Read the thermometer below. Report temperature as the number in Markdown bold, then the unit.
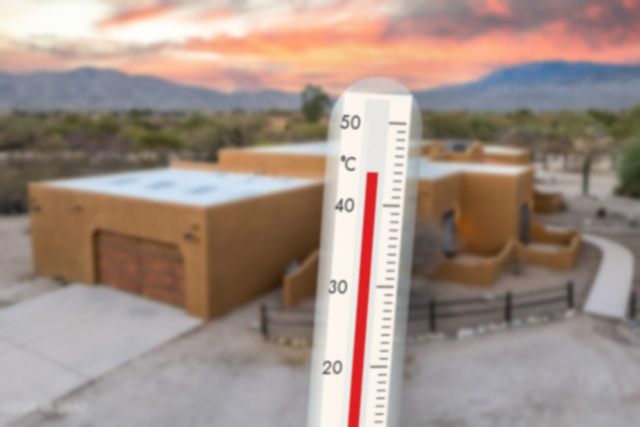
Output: **44** °C
